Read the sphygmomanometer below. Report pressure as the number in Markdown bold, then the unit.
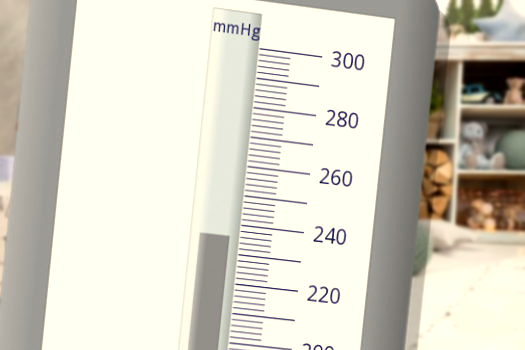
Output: **236** mmHg
